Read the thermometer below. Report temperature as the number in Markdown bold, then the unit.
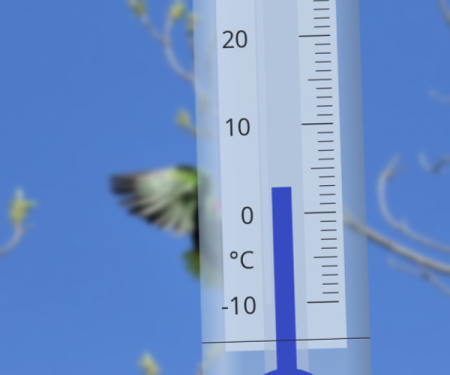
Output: **3** °C
